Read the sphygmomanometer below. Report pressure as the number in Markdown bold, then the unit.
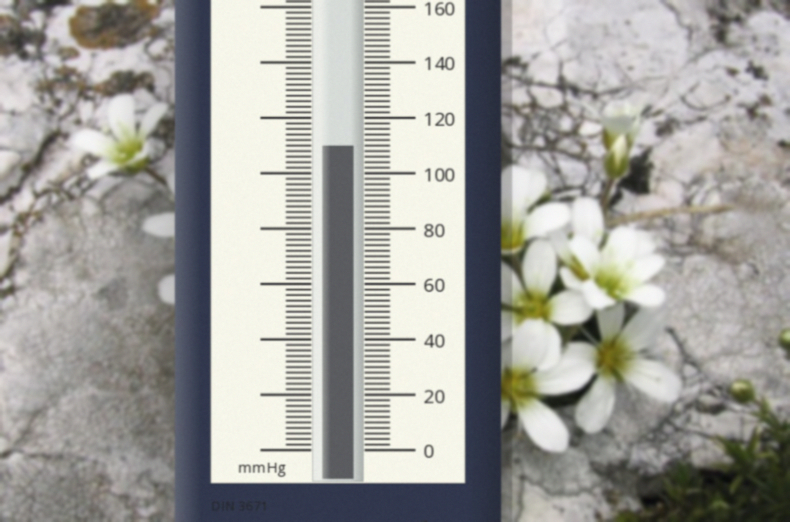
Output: **110** mmHg
